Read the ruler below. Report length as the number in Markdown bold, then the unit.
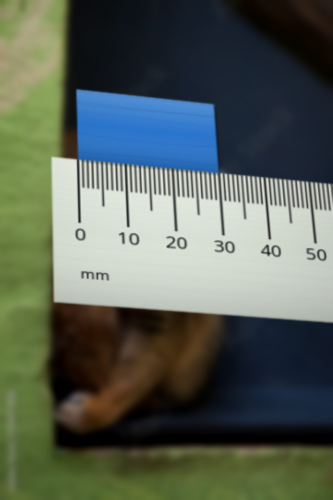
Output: **30** mm
